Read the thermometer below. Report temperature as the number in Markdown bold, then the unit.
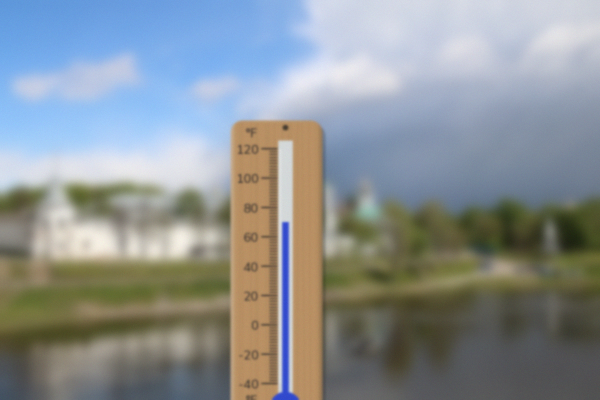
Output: **70** °F
